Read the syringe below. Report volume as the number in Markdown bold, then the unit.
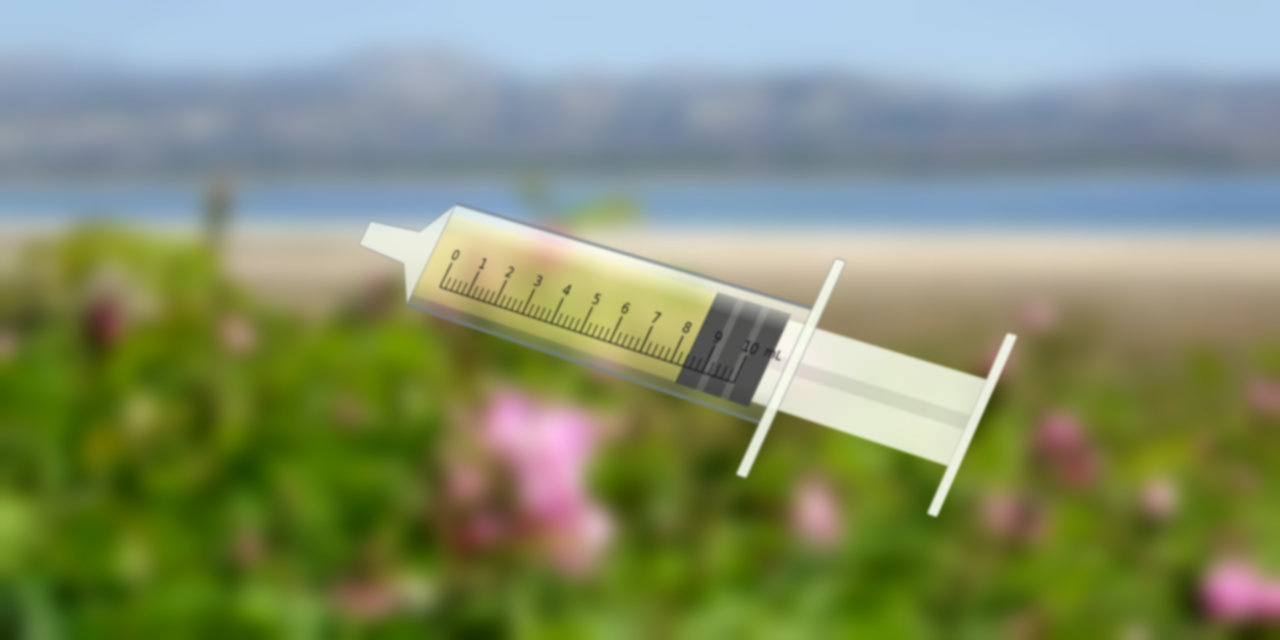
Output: **8.4** mL
